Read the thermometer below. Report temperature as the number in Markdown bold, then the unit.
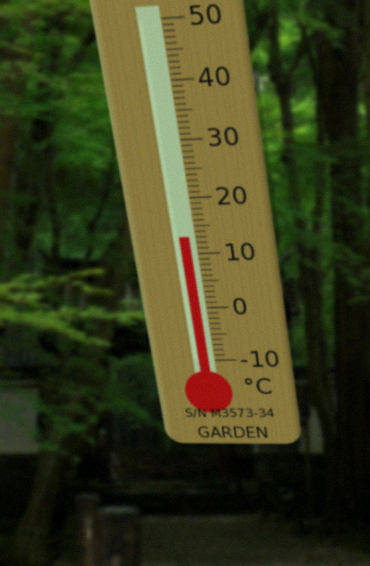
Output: **13** °C
